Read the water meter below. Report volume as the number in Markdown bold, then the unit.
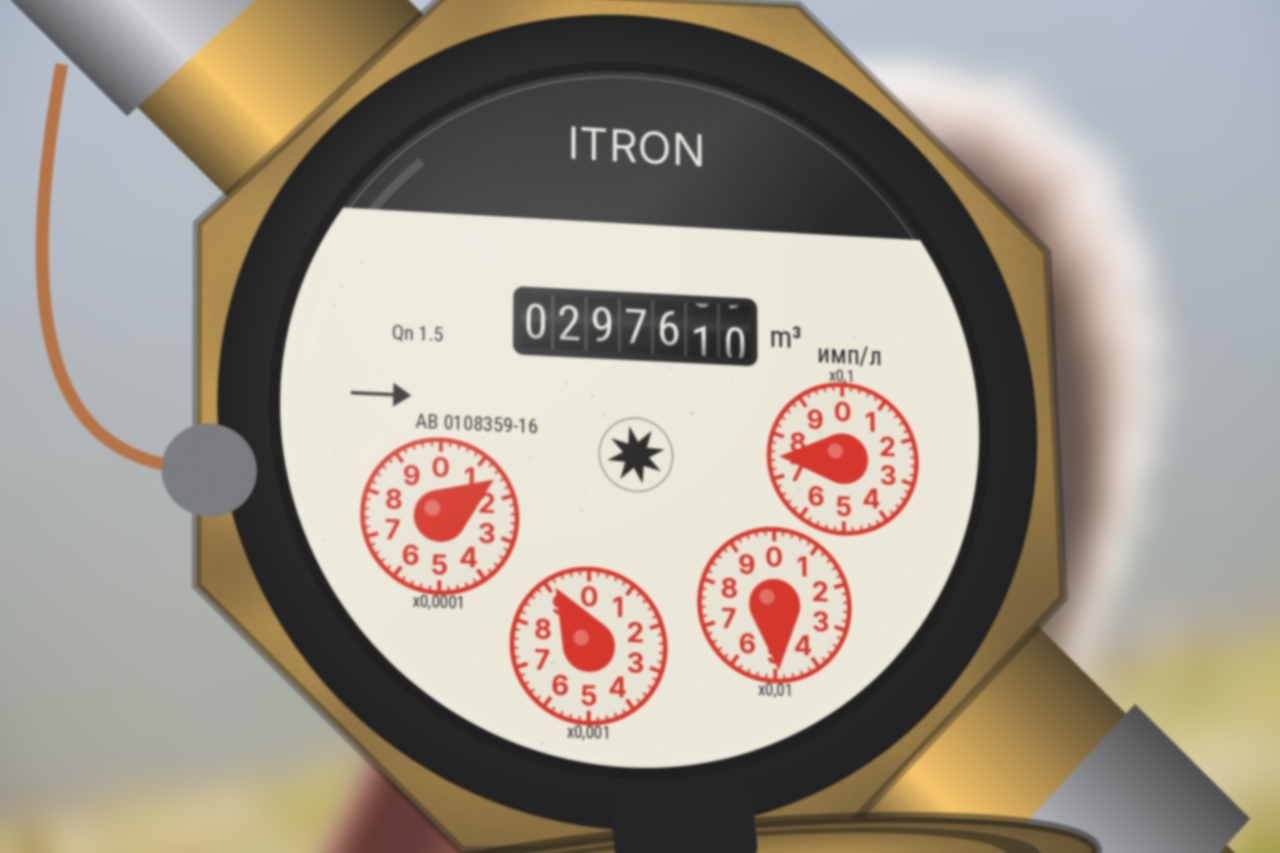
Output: **297609.7491** m³
